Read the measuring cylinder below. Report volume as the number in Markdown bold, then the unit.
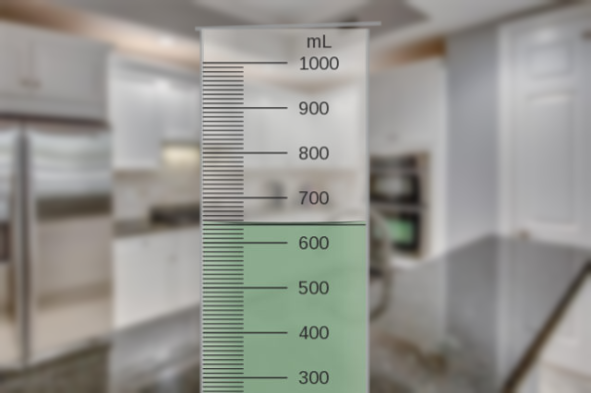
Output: **640** mL
